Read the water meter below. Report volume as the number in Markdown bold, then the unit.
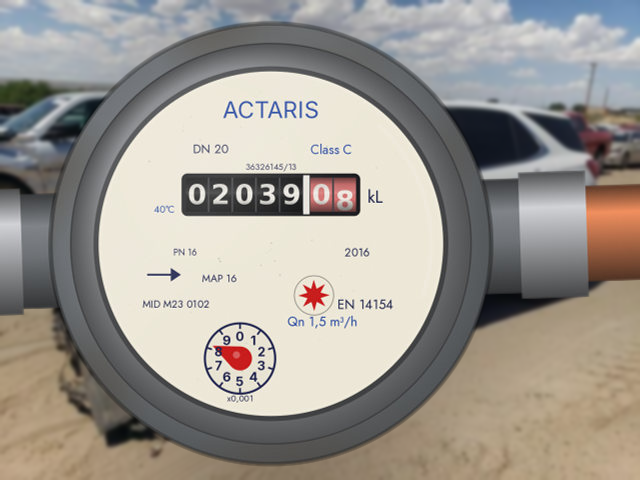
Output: **2039.078** kL
